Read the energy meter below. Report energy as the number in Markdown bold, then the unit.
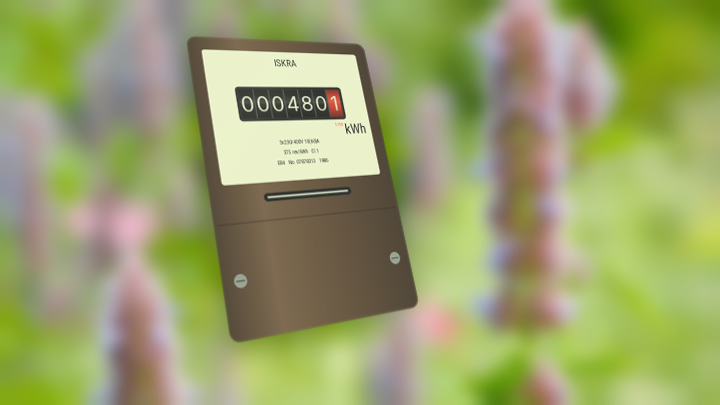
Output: **480.1** kWh
